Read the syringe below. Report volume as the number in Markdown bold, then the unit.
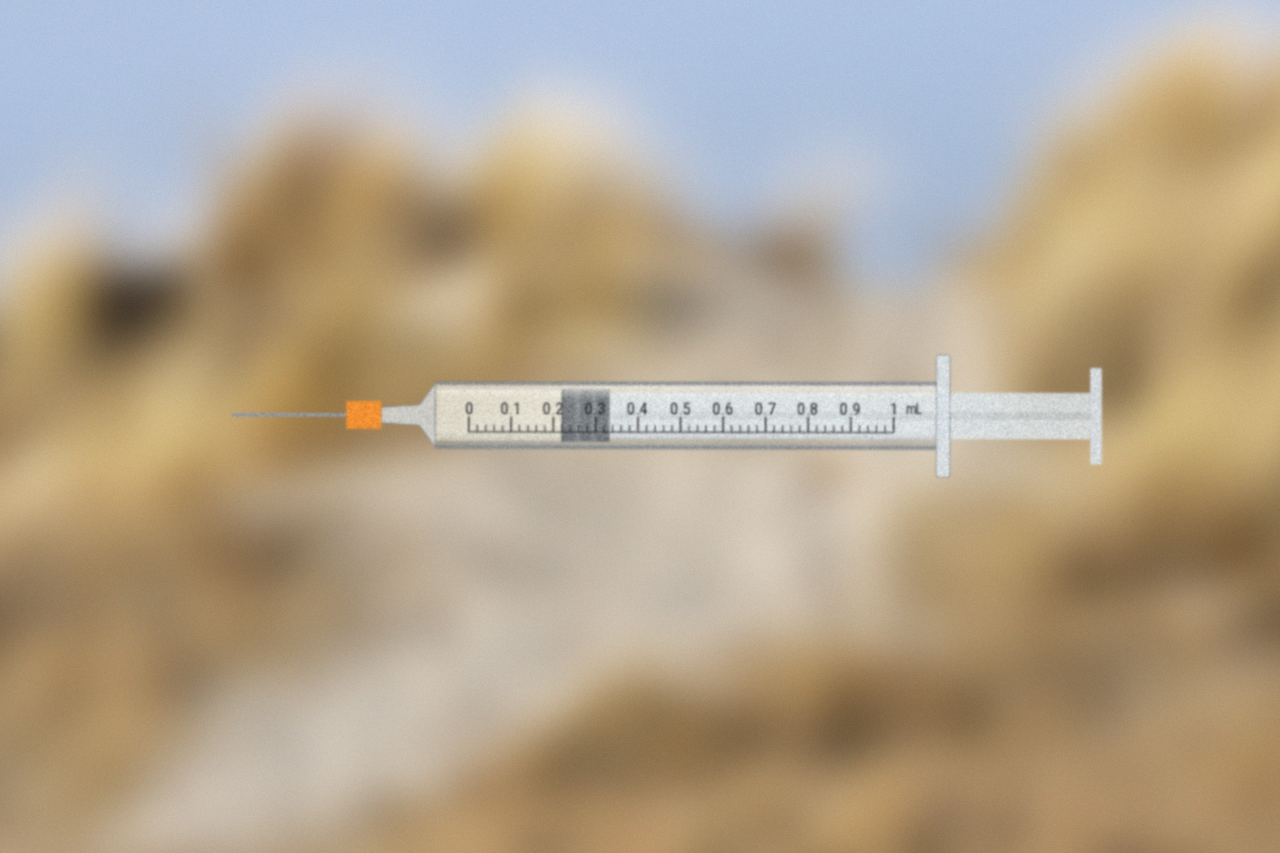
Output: **0.22** mL
